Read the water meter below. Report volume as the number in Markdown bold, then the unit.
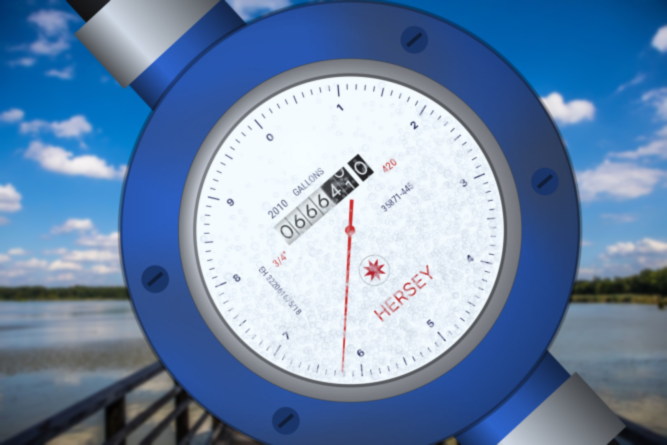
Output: **666406.2** gal
